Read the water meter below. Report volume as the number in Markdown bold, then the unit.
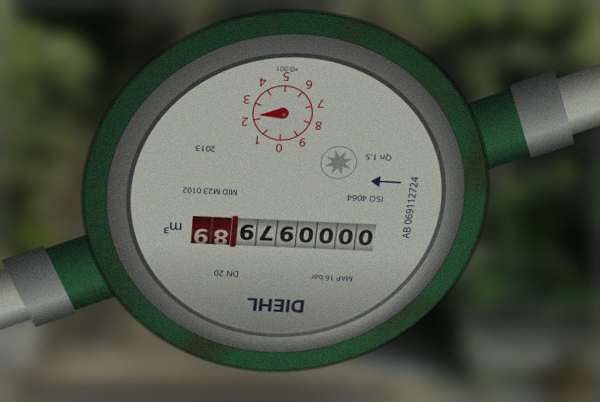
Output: **979.892** m³
